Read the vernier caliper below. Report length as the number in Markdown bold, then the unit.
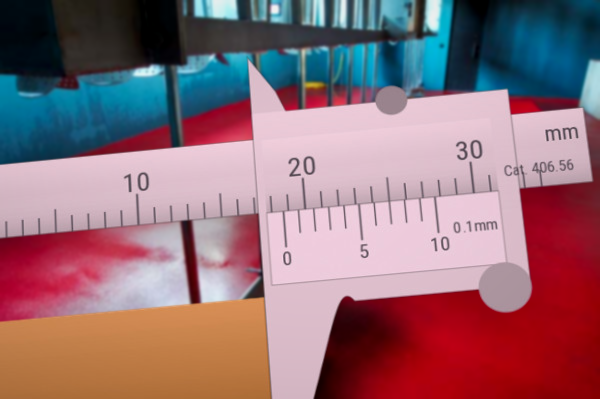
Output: **18.7** mm
